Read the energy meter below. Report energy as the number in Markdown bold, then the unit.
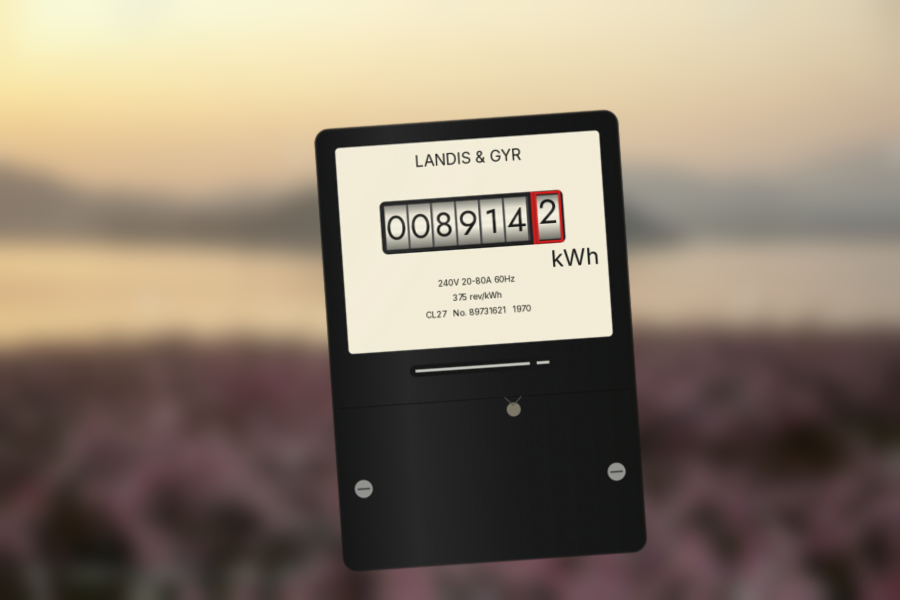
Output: **8914.2** kWh
